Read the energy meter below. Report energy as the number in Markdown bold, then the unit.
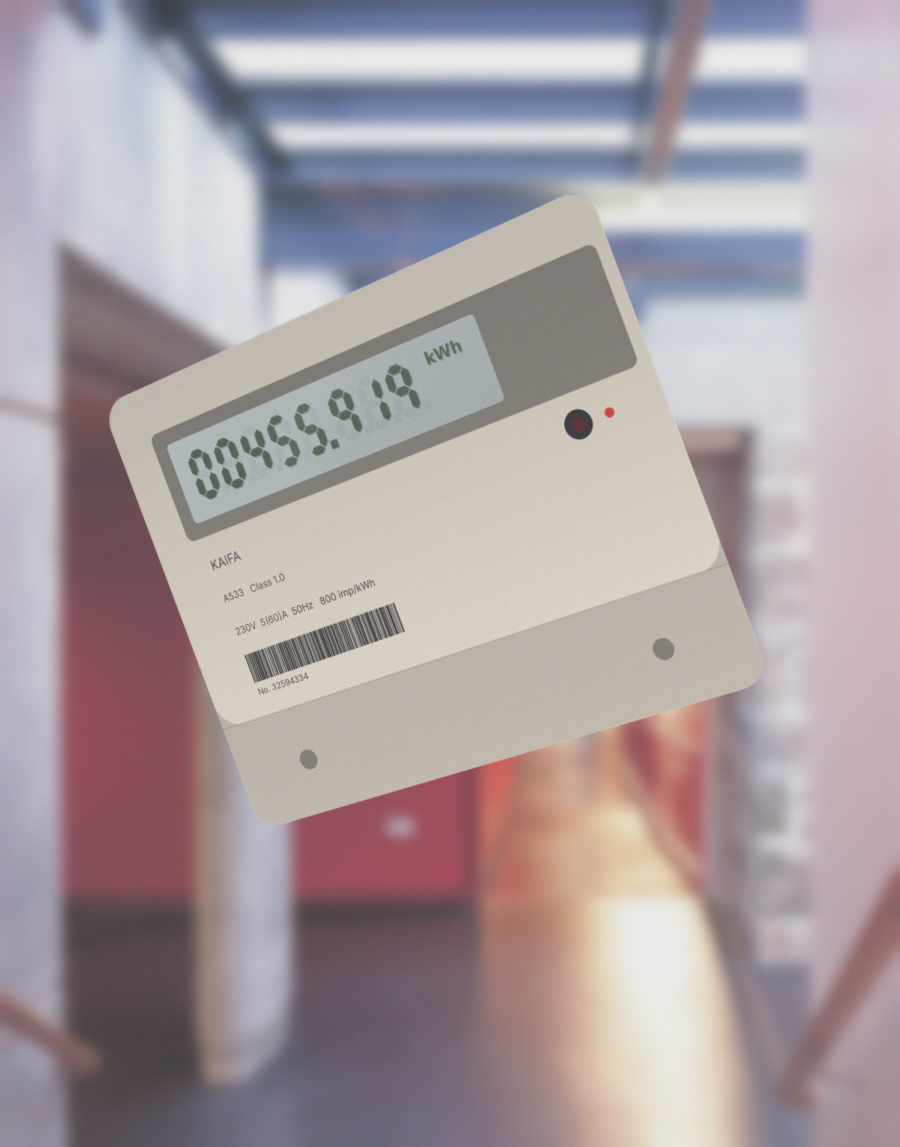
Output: **455.919** kWh
